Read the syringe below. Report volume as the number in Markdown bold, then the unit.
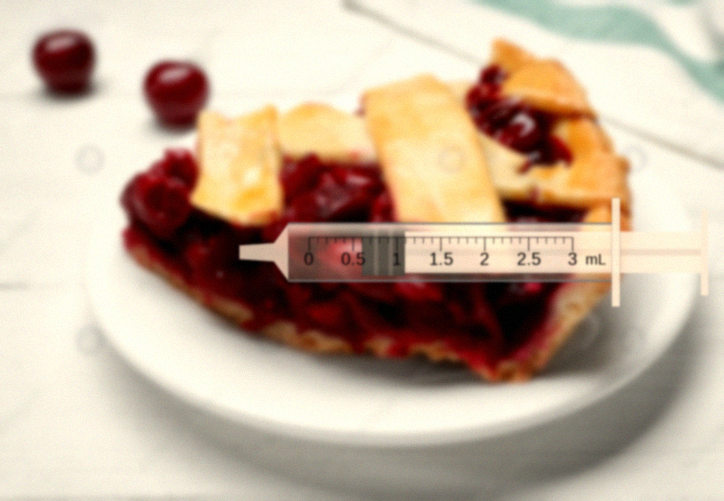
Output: **0.6** mL
